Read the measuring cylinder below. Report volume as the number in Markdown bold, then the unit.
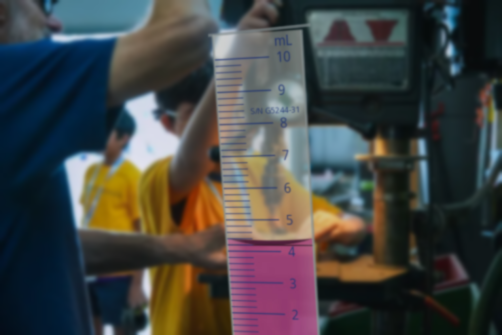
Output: **4.2** mL
